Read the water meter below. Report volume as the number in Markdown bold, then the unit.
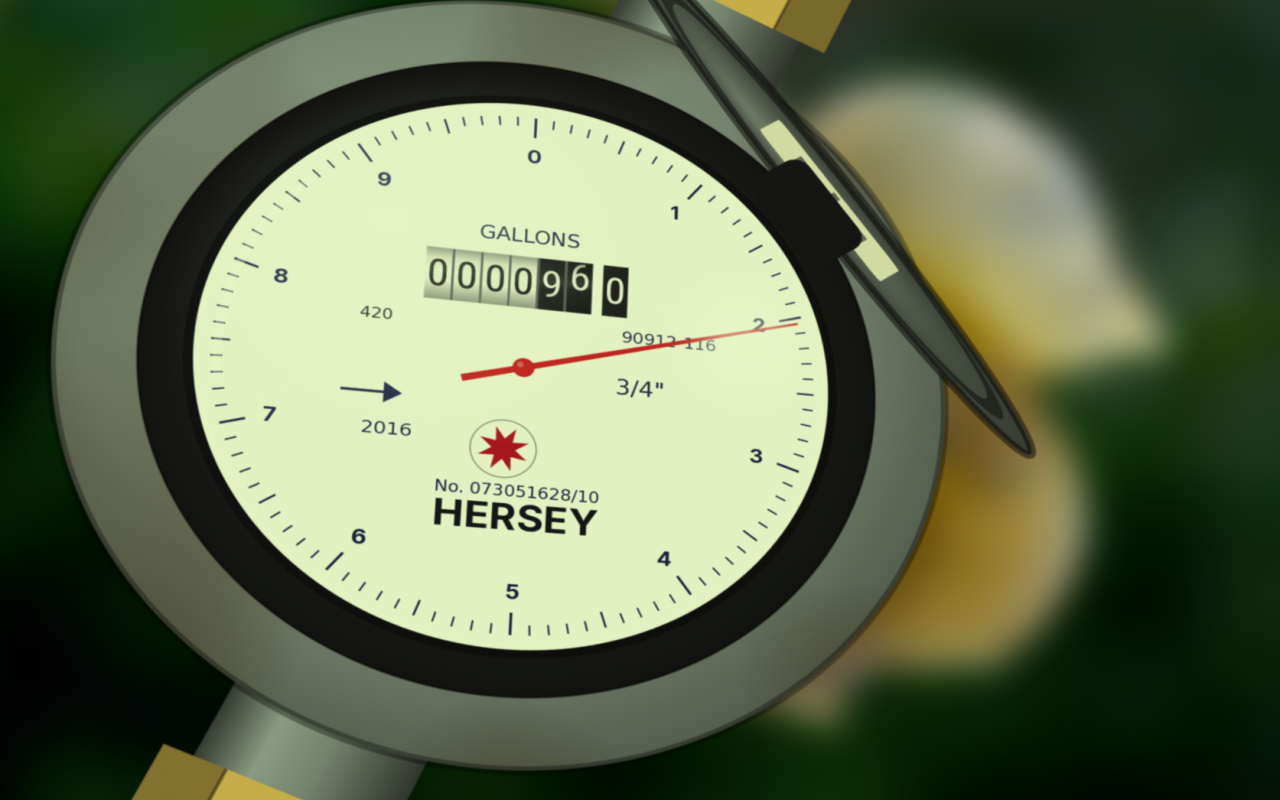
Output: **962.0** gal
